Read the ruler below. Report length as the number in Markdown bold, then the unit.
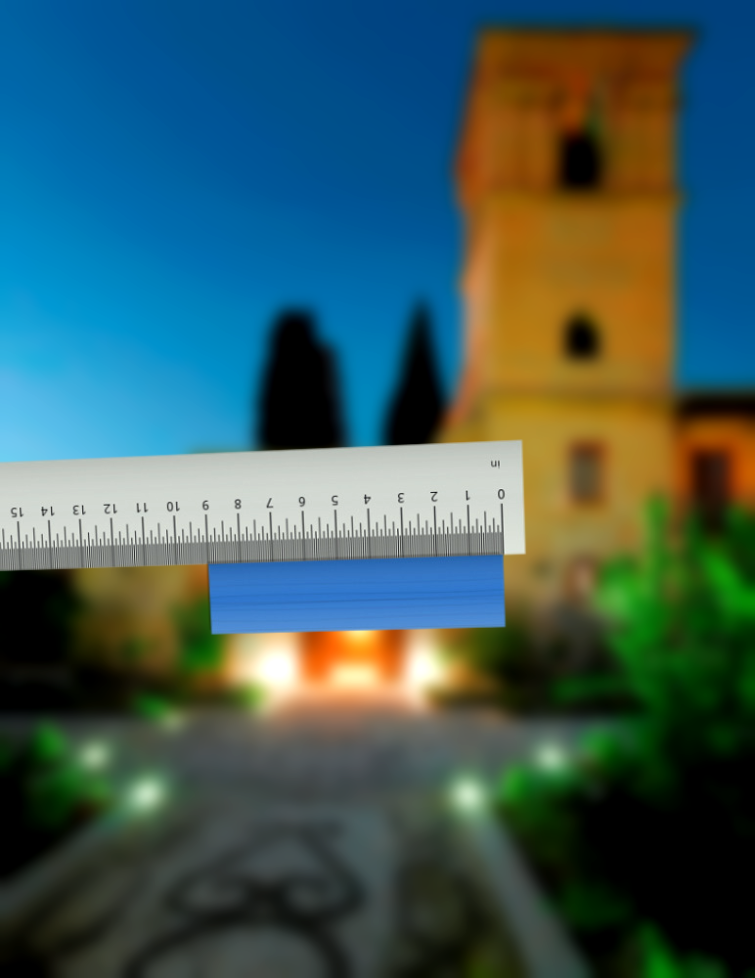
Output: **9** in
